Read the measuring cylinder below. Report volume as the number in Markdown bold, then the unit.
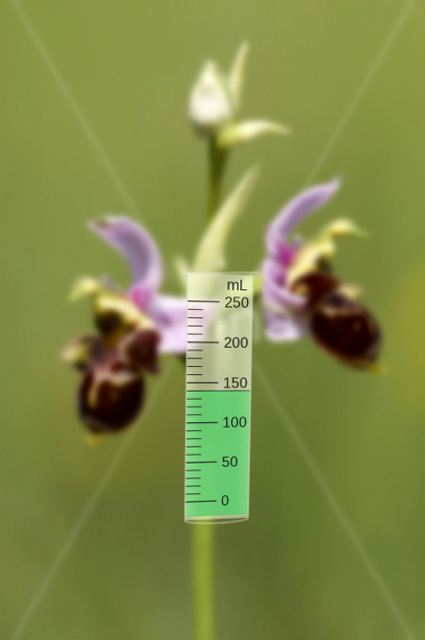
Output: **140** mL
